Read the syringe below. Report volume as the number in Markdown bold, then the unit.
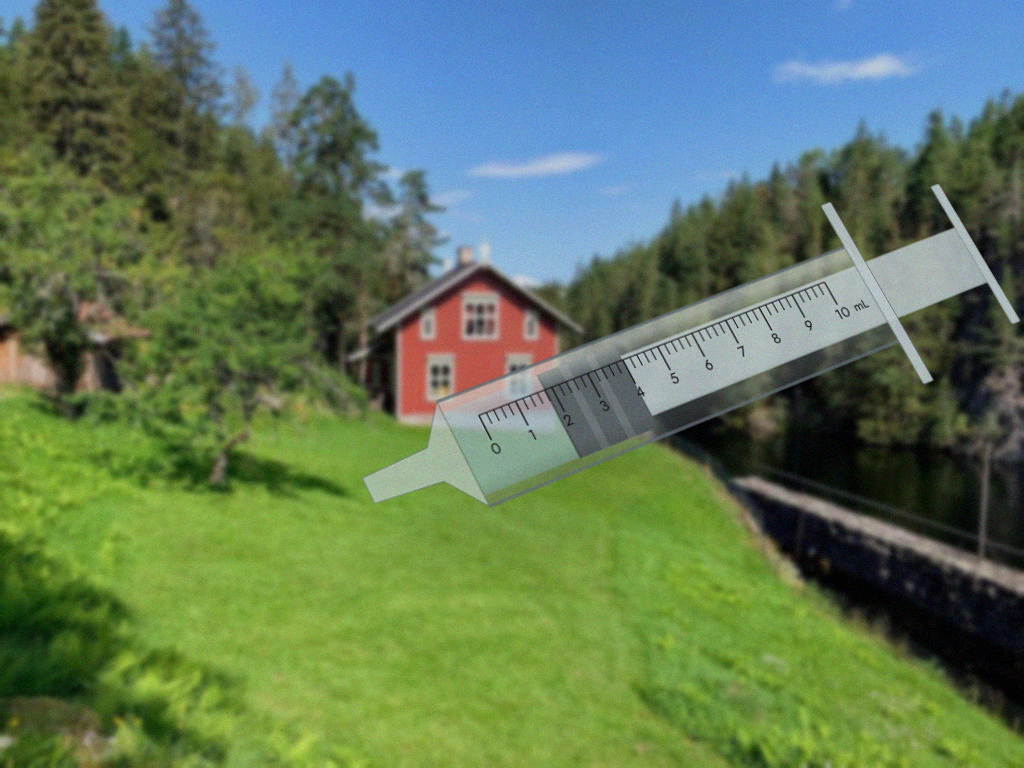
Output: **1.8** mL
